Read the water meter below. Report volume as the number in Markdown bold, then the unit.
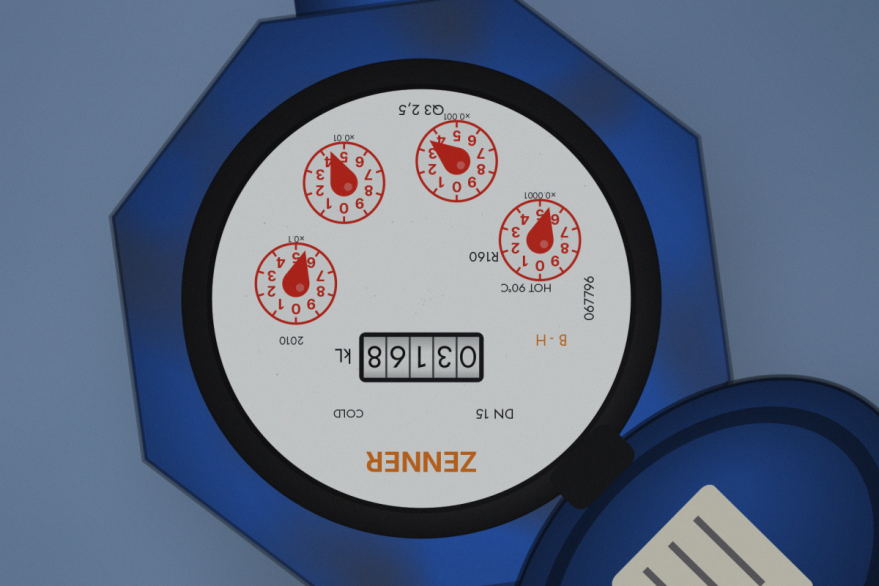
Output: **3168.5435** kL
